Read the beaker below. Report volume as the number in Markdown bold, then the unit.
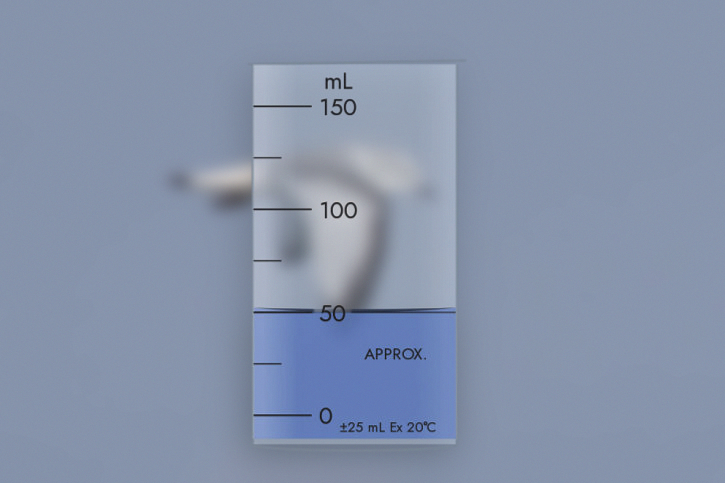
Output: **50** mL
